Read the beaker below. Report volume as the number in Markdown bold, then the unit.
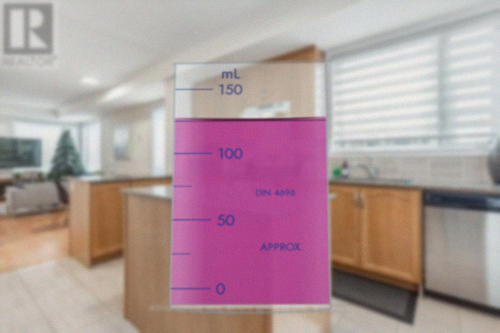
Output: **125** mL
